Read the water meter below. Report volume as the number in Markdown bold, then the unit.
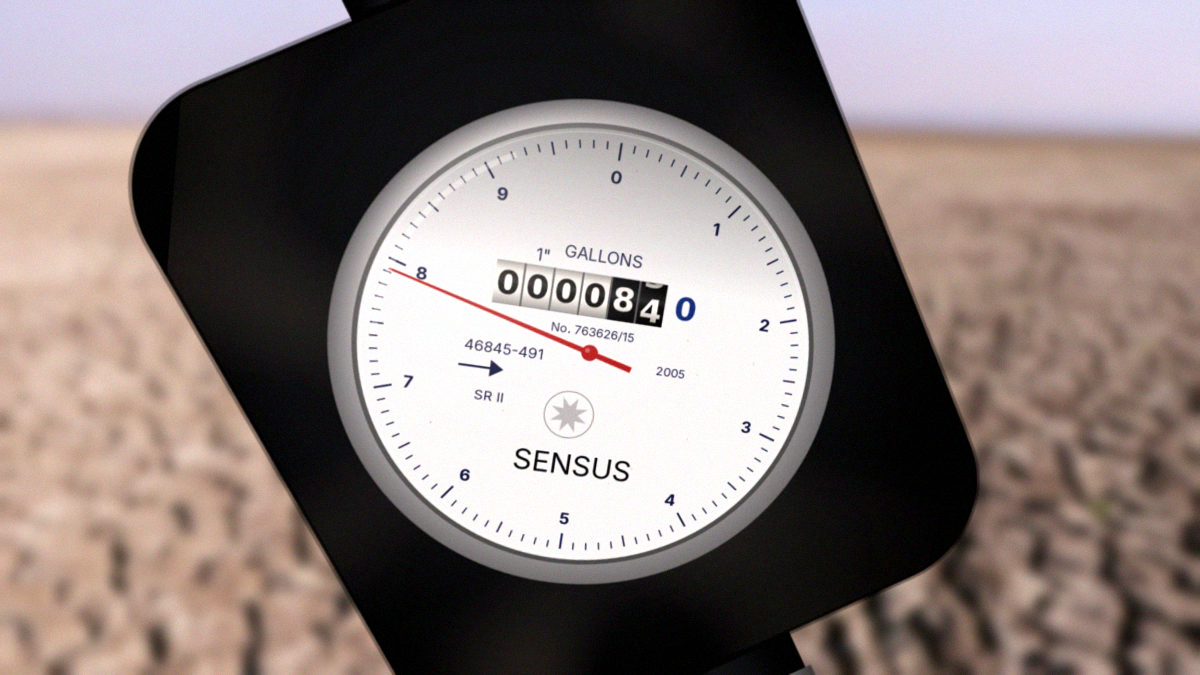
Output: **837.9** gal
